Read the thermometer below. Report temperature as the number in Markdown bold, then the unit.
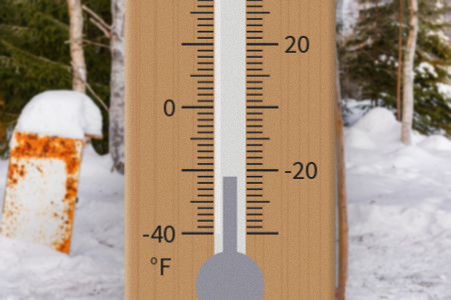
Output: **-22** °F
